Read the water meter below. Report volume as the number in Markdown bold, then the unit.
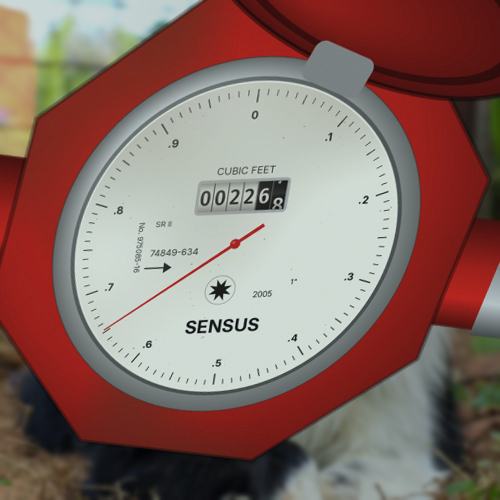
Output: **2267.65** ft³
